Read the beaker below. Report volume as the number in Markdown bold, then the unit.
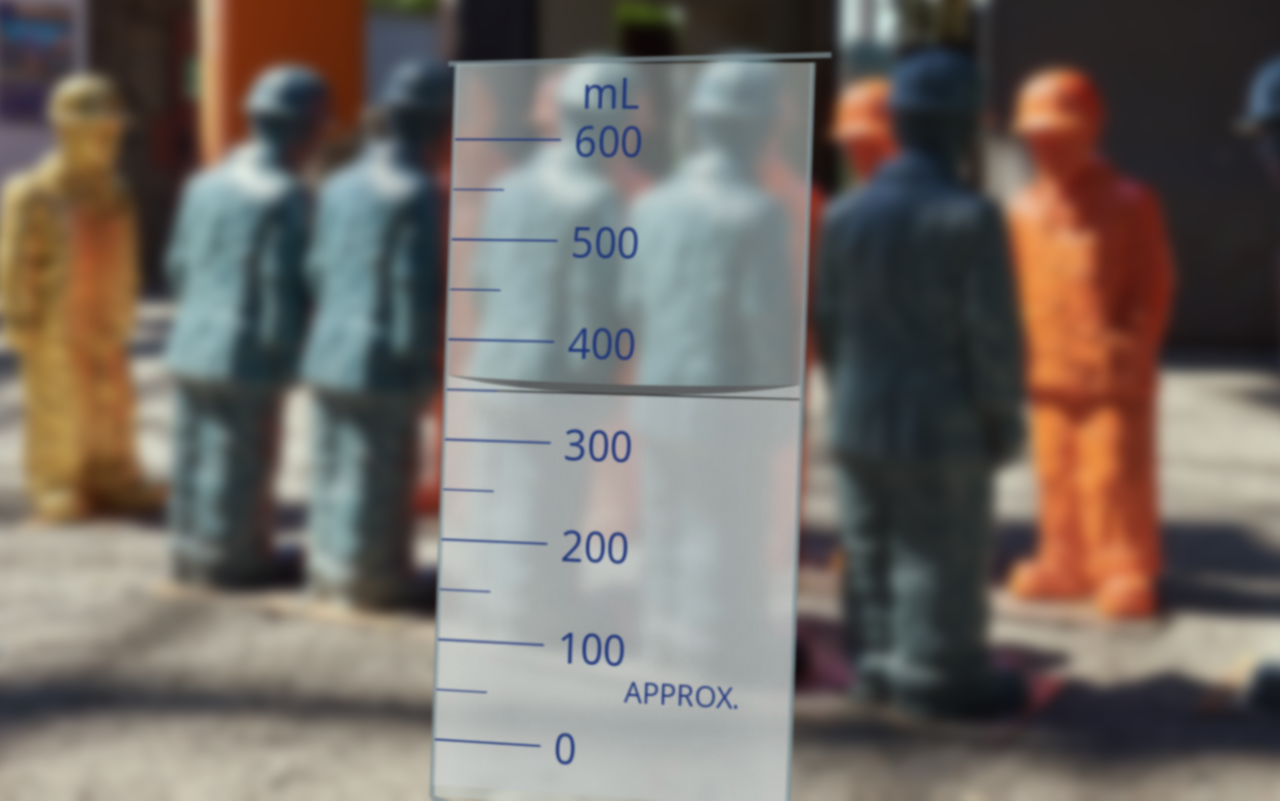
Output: **350** mL
